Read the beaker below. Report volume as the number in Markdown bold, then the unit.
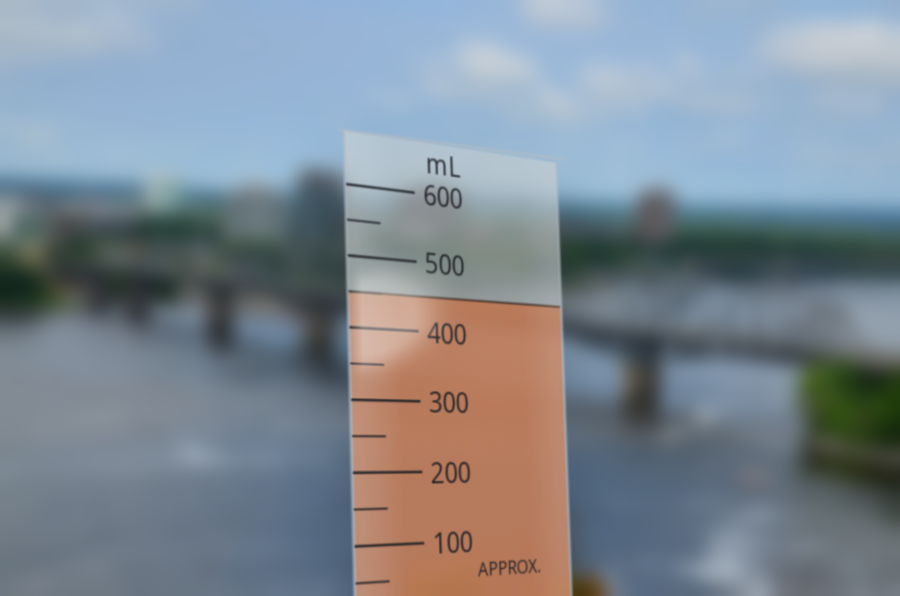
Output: **450** mL
